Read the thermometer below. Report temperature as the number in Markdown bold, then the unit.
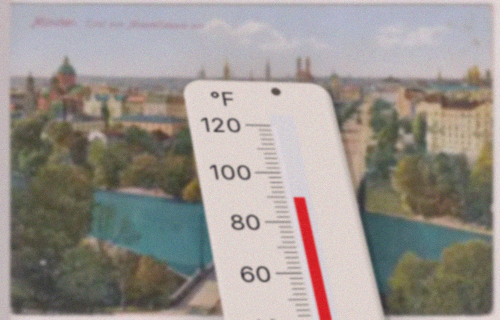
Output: **90** °F
